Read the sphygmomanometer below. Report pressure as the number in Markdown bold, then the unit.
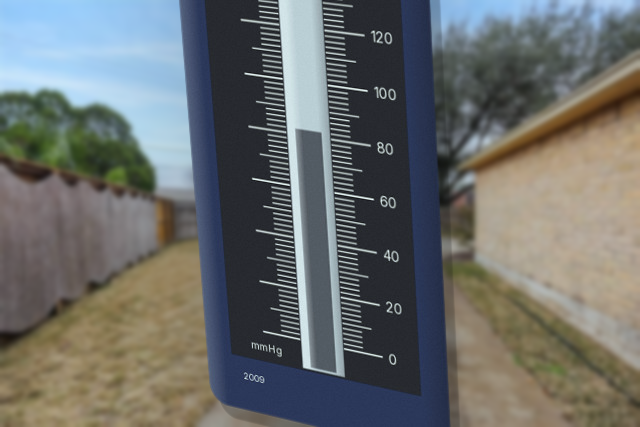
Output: **82** mmHg
